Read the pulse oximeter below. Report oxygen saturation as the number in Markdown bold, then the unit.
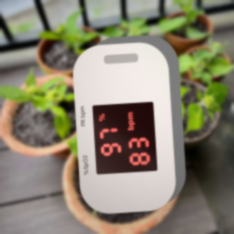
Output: **97** %
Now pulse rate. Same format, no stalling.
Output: **83** bpm
